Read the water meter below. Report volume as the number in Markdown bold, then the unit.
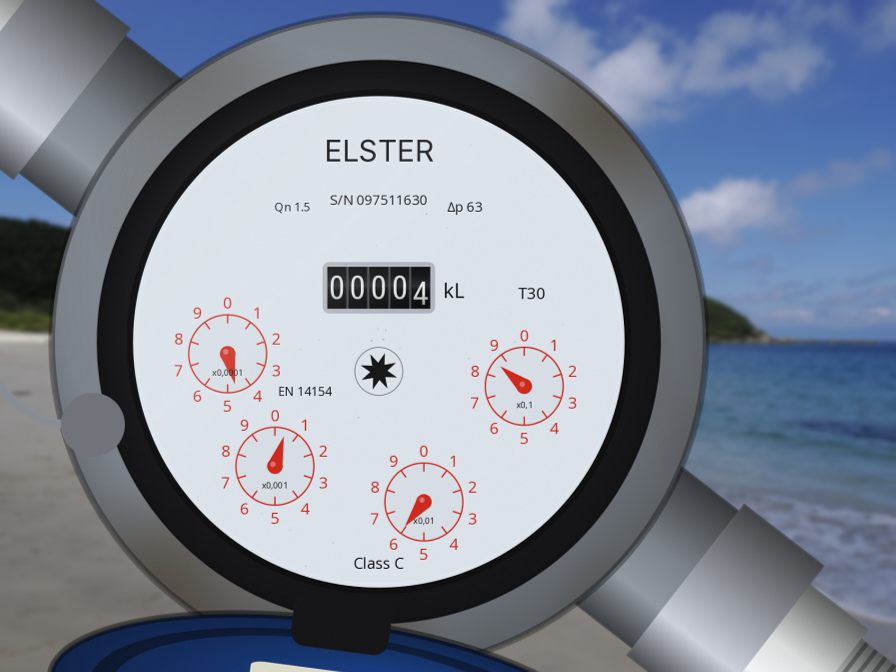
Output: **3.8604** kL
